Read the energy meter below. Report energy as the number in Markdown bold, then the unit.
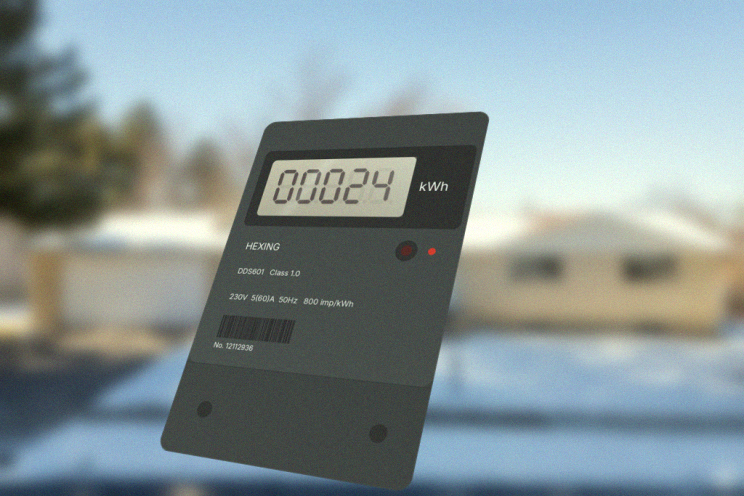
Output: **24** kWh
